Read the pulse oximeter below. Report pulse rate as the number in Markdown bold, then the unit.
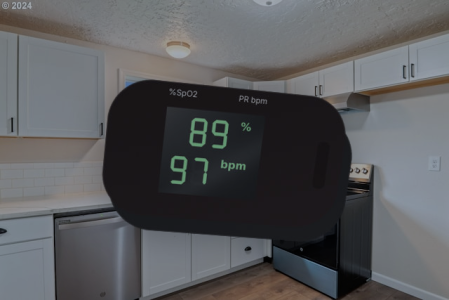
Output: **97** bpm
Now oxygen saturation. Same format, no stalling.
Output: **89** %
